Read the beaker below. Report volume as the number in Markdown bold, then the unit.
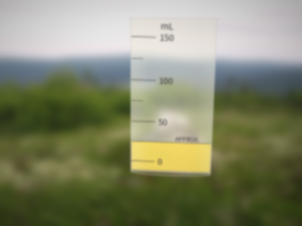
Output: **25** mL
